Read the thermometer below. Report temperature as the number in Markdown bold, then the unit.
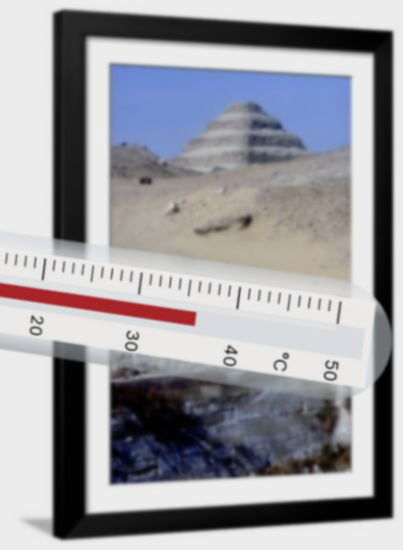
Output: **36** °C
